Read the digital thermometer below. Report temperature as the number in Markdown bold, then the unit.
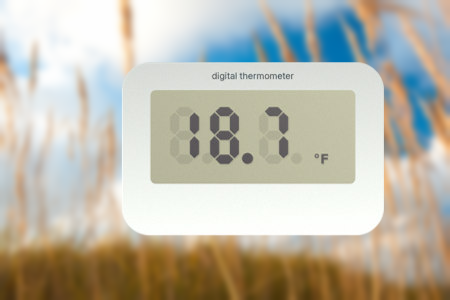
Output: **18.7** °F
